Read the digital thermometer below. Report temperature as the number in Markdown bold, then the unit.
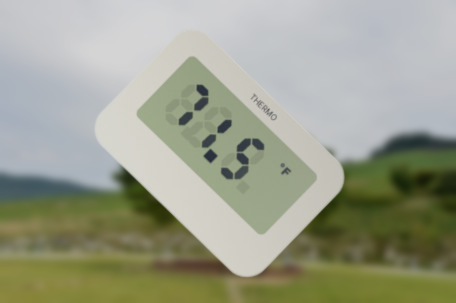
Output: **71.5** °F
